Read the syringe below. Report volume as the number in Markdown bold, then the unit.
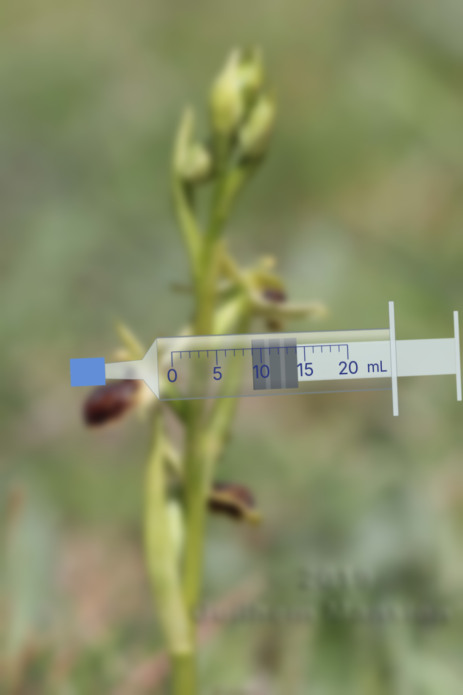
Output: **9** mL
